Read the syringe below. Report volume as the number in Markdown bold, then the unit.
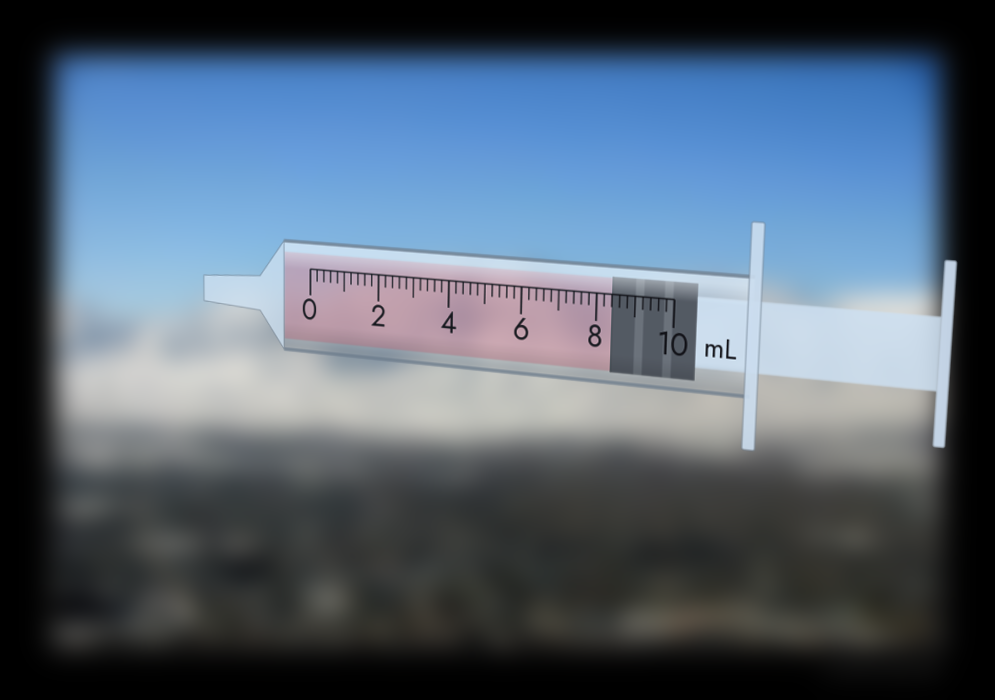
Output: **8.4** mL
